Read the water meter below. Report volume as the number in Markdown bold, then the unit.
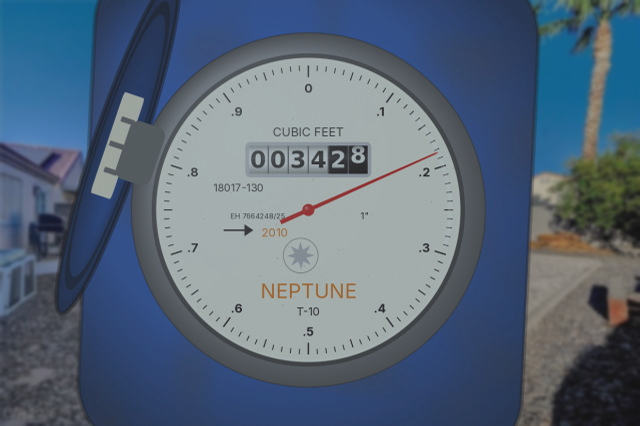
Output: **3428.18** ft³
